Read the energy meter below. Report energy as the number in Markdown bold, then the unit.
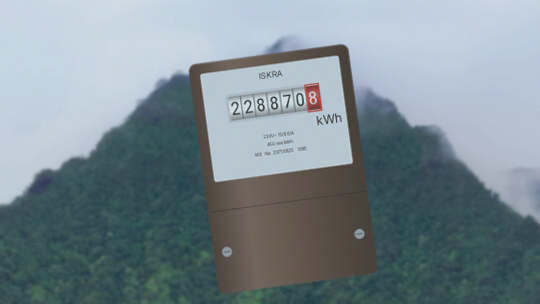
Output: **228870.8** kWh
